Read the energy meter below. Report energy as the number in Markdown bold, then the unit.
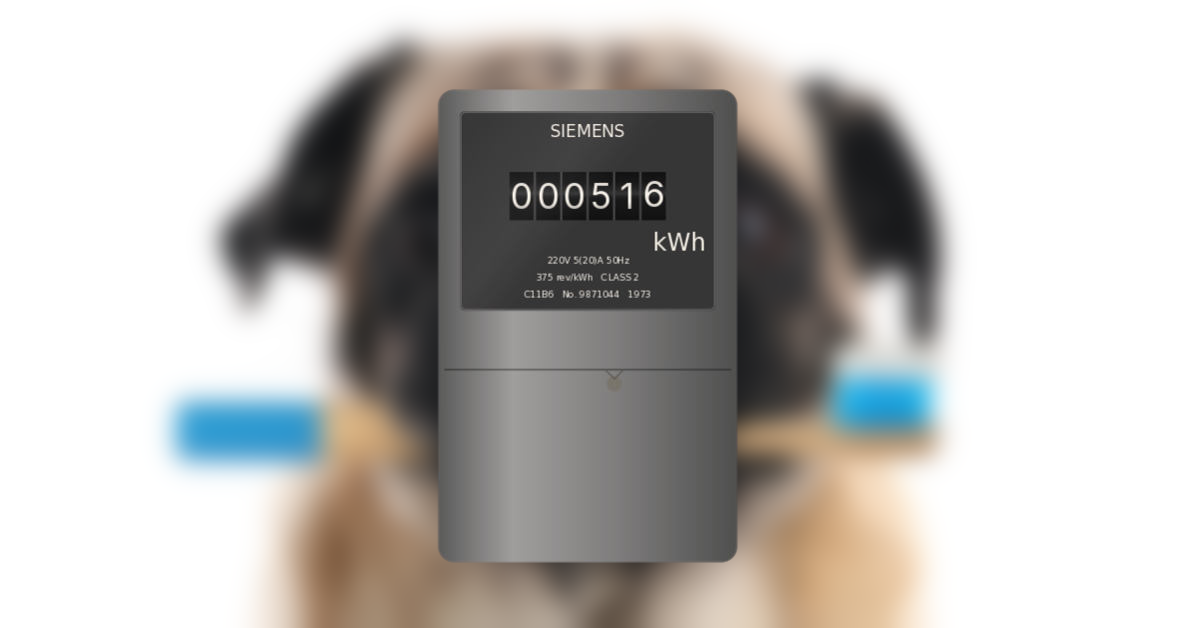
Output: **516** kWh
